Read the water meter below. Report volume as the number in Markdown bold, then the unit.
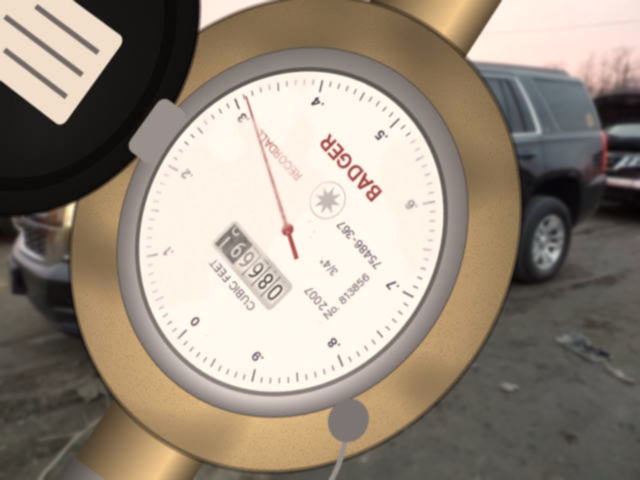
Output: **86691.31** ft³
